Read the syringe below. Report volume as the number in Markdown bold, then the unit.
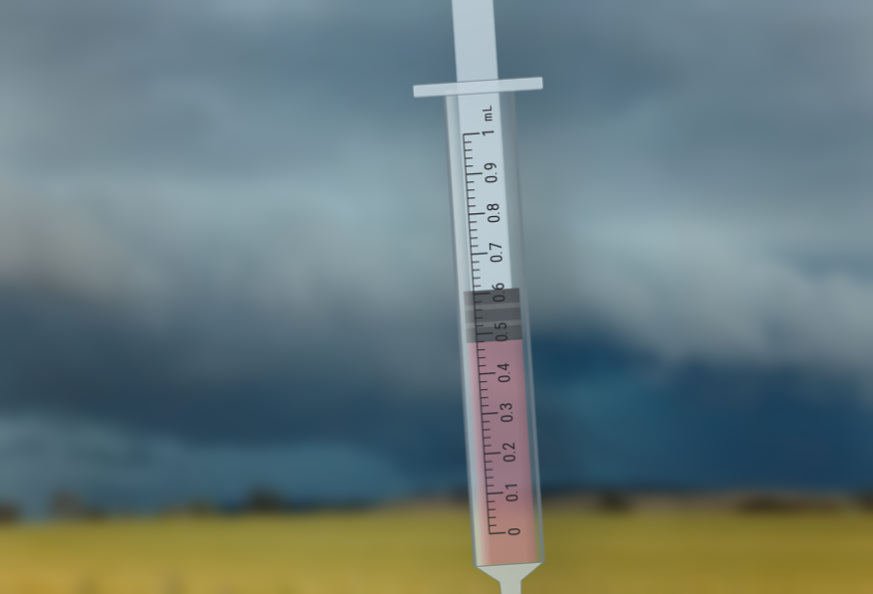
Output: **0.48** mL
